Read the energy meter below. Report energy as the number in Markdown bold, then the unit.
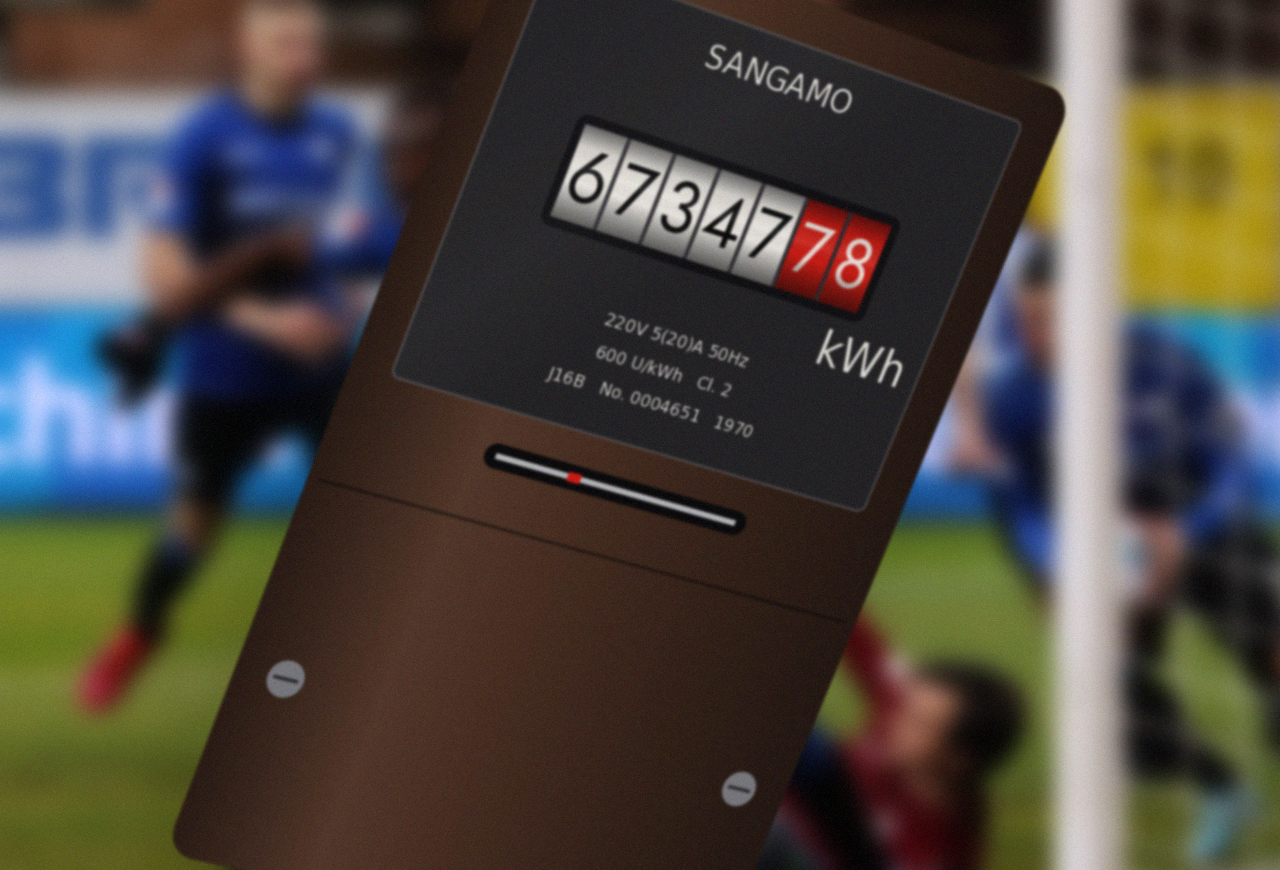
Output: **67347.78** kWh
